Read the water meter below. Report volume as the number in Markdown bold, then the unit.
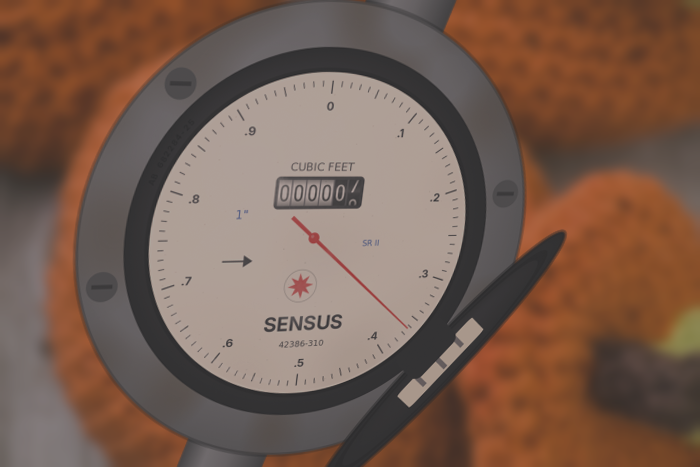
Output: **7.36** ft³
